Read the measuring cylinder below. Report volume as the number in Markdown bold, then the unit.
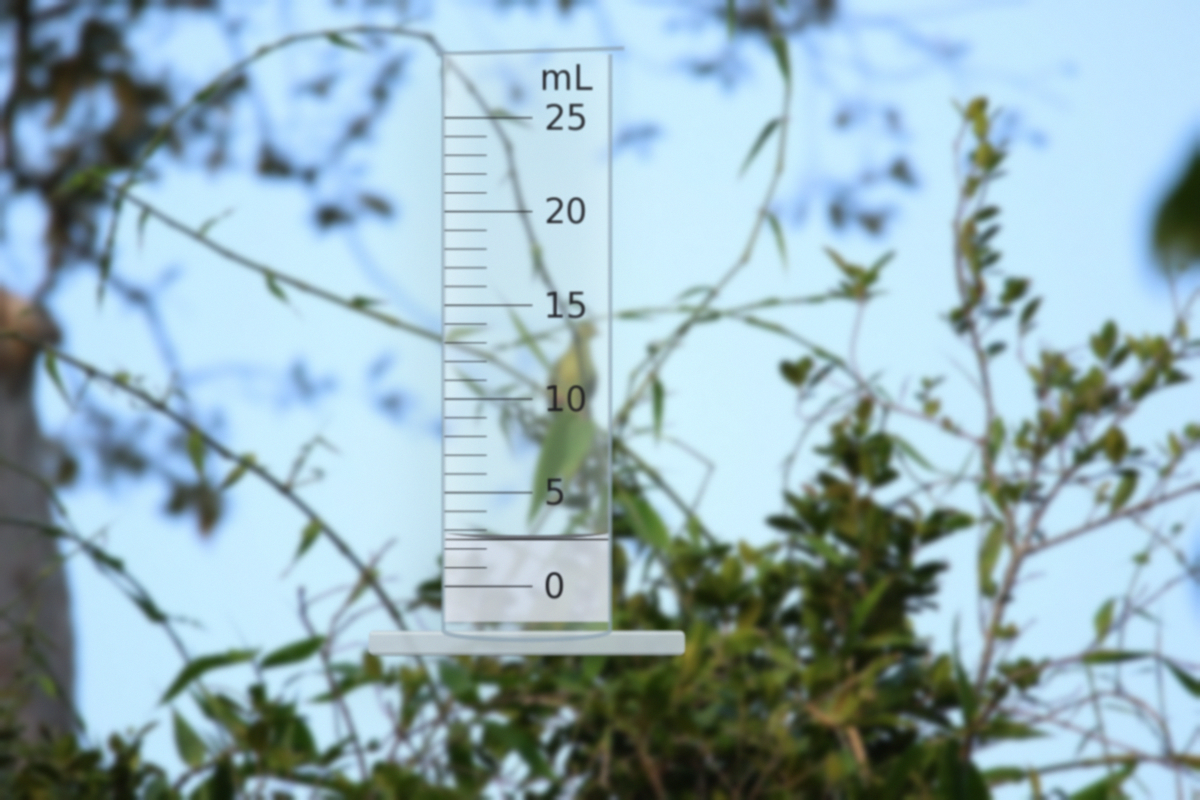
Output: **2.5** mL
